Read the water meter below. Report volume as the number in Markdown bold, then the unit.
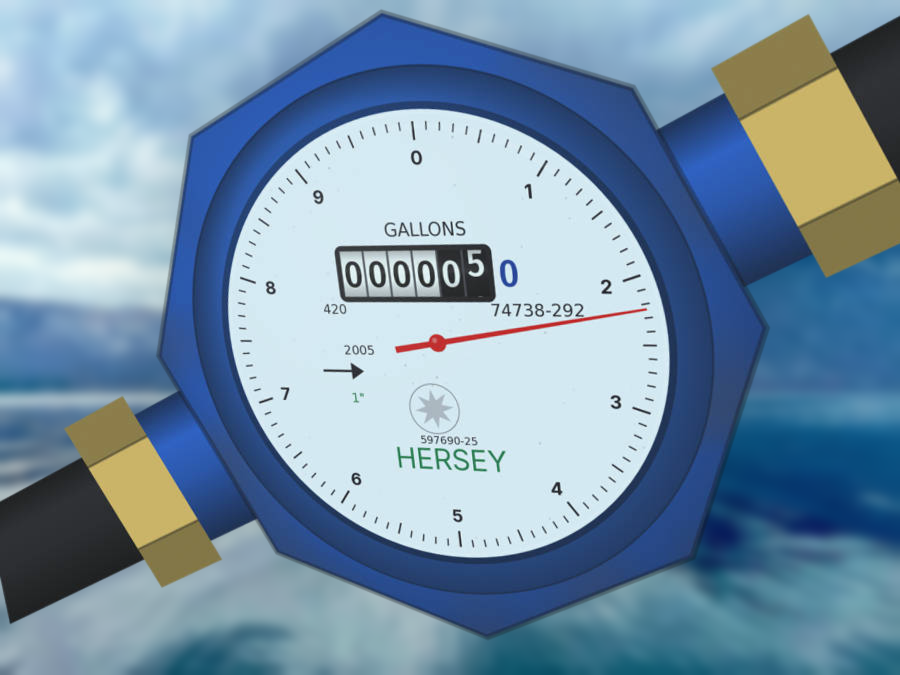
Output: **52.2** gal
